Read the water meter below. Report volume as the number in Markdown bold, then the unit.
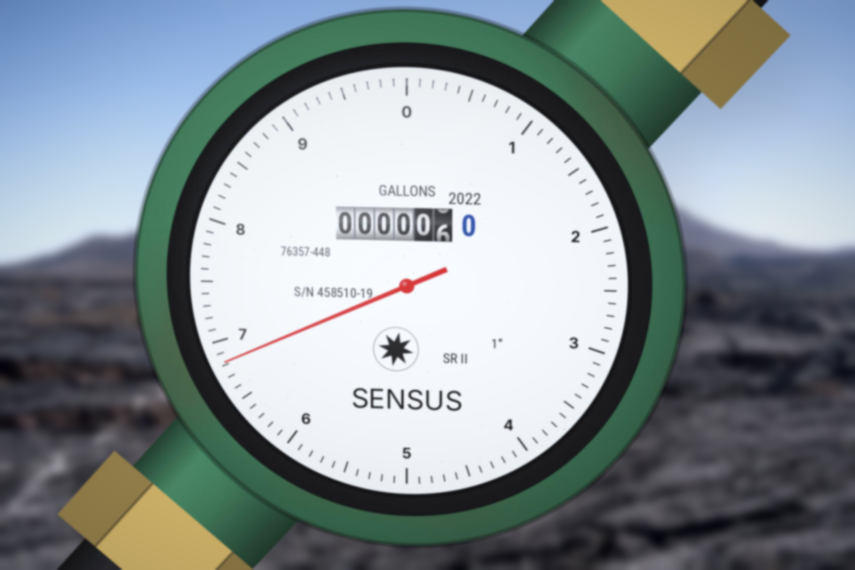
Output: **56.8** gal
